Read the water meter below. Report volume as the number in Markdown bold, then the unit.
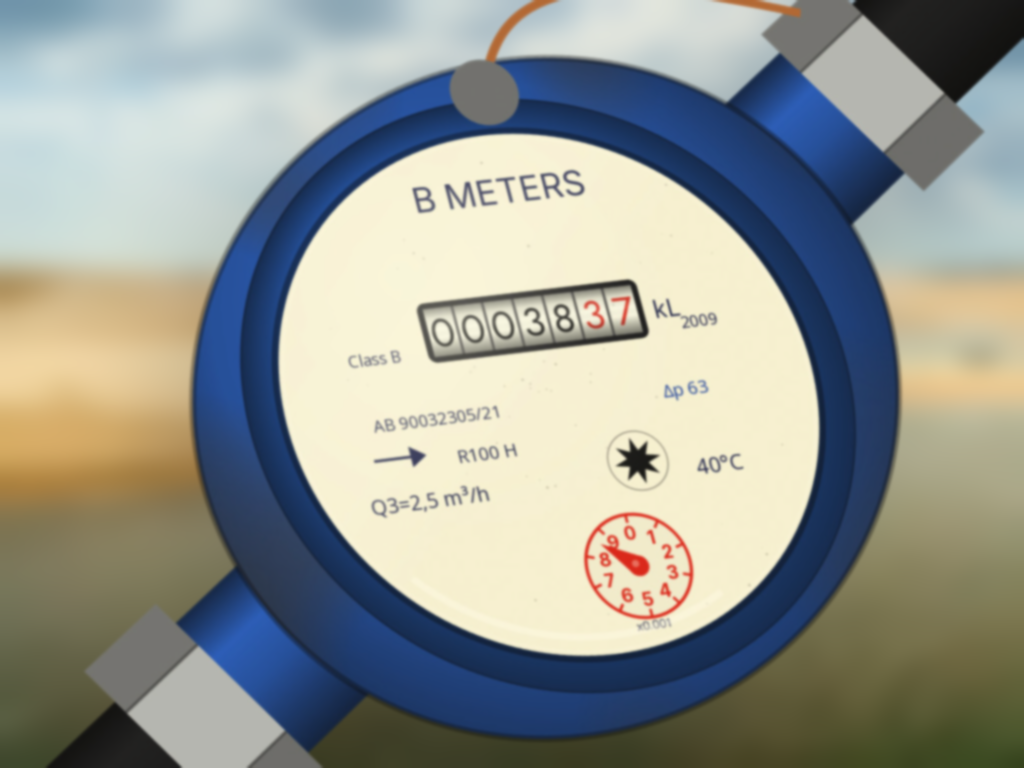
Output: **38.378** kL
